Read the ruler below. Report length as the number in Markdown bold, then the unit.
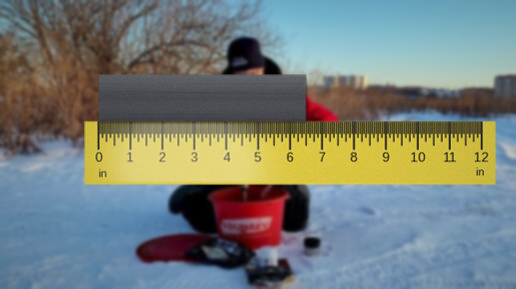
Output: **6.5** in
